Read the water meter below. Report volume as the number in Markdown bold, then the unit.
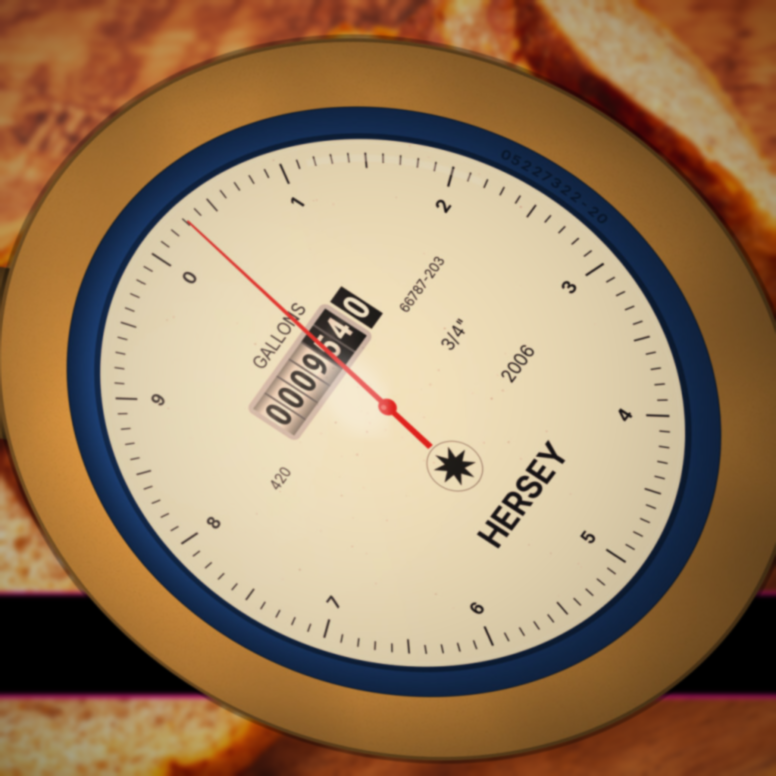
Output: **9540.3** gal
